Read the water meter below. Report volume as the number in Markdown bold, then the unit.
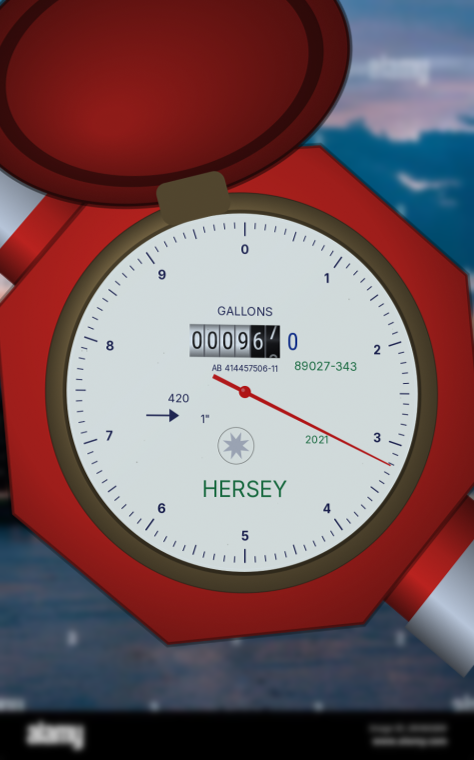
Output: **9673.2** gal
